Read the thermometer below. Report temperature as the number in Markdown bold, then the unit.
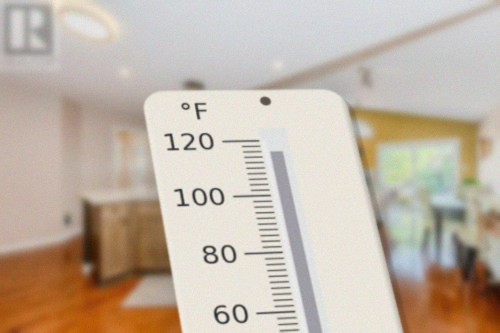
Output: **116** °F
